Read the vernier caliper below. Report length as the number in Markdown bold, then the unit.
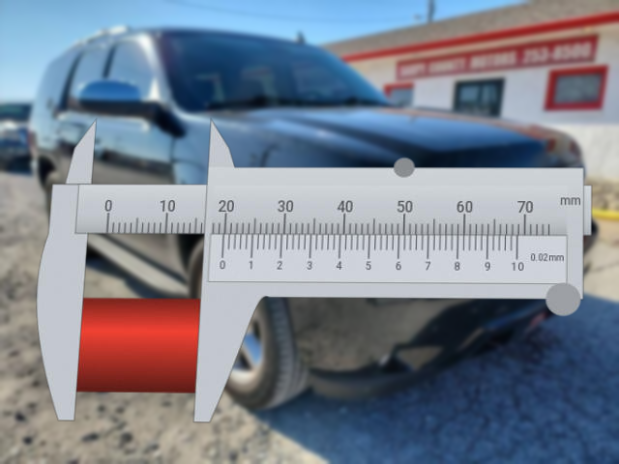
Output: **19.8** mm
